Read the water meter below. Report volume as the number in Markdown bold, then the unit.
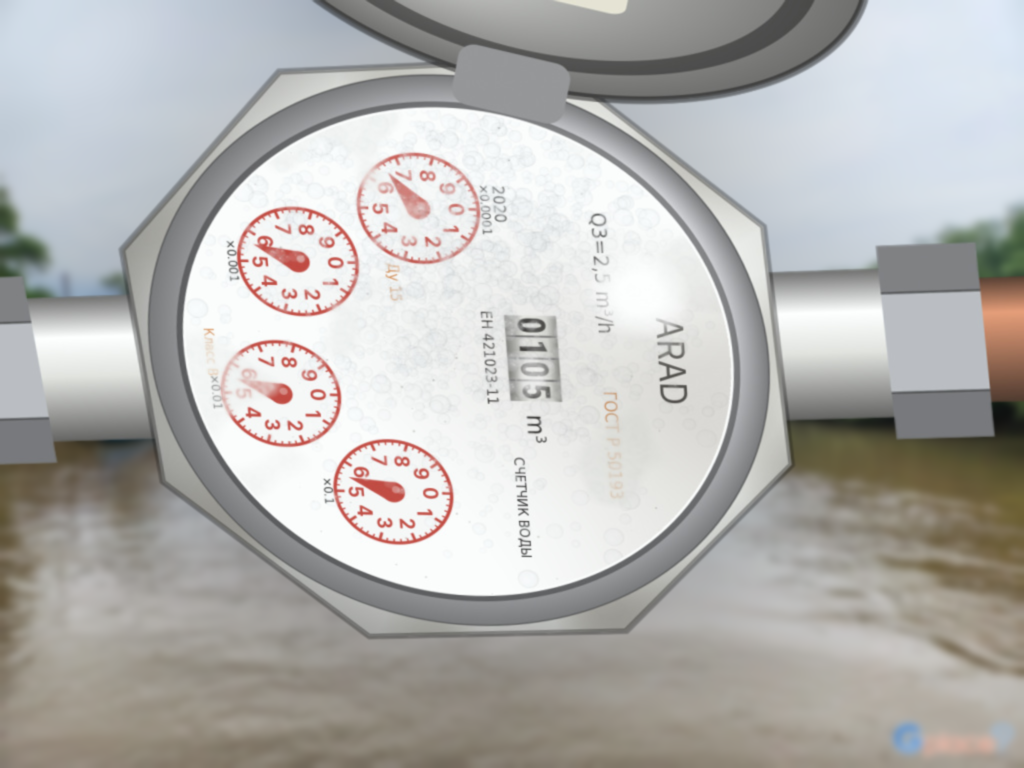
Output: **105.5556** m³
